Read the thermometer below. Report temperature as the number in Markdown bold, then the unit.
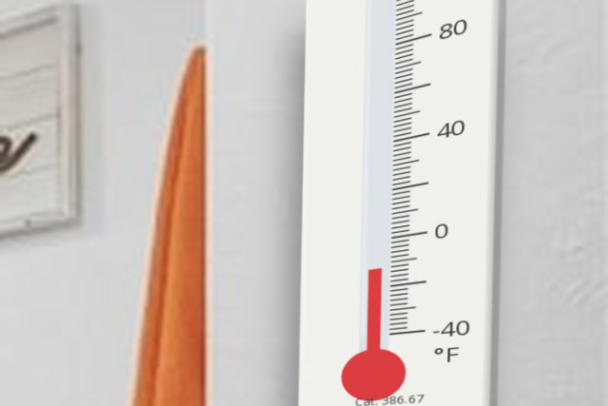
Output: **-12** °F
